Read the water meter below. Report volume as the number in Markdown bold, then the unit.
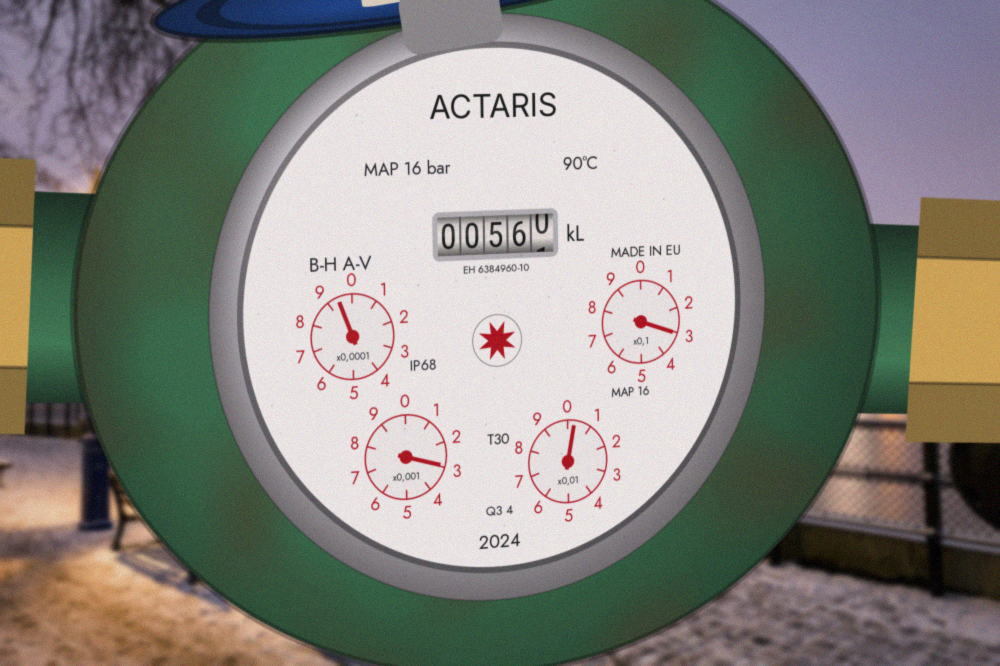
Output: **560.3029** kL
